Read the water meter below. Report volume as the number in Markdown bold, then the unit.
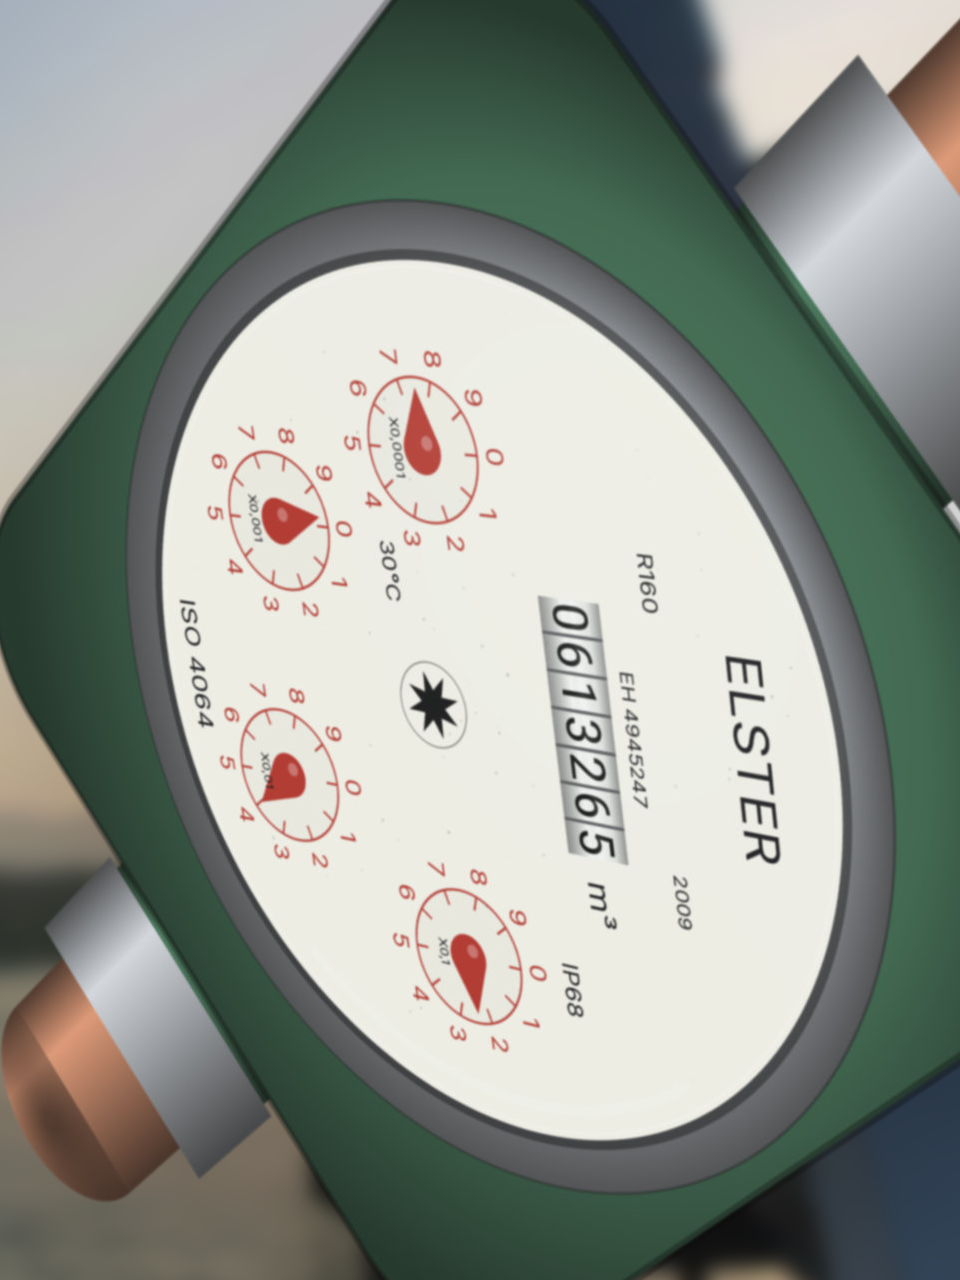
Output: **613265.2397** m³
